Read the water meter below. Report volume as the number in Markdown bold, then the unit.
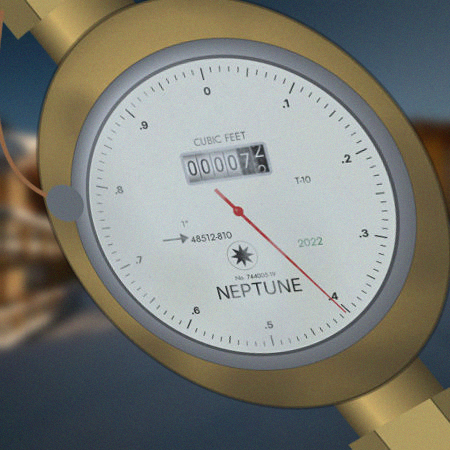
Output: **72.40** ft³
